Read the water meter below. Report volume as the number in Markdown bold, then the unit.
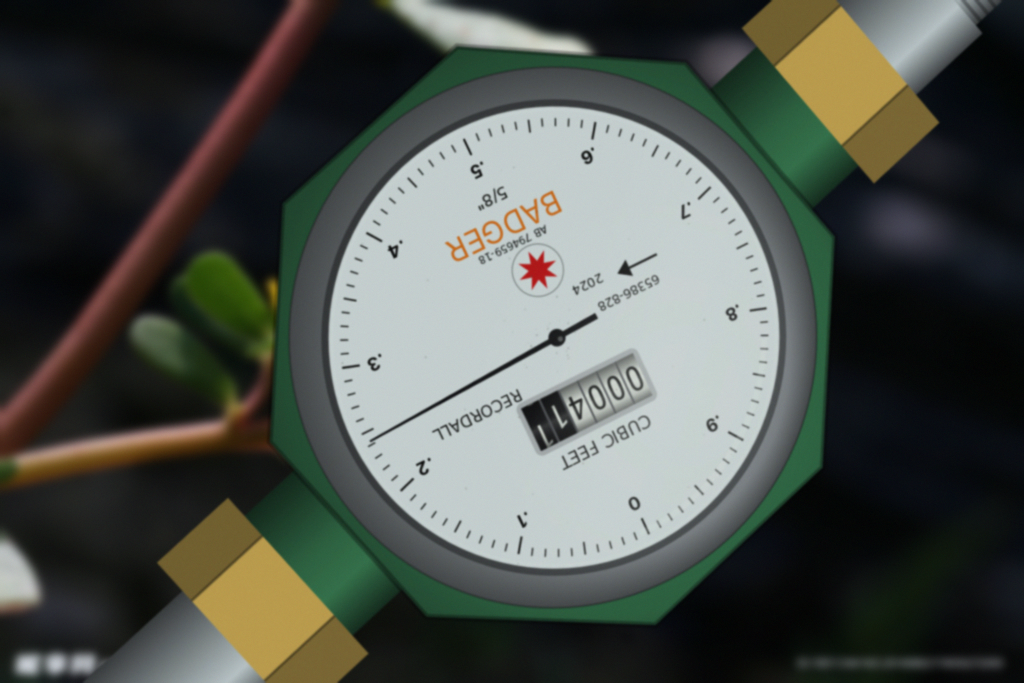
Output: **411.24** ft³
